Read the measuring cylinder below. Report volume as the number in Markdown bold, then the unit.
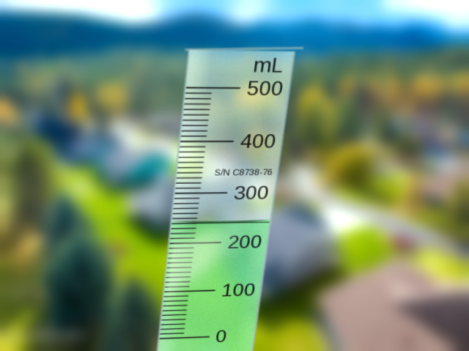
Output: **240** mL
